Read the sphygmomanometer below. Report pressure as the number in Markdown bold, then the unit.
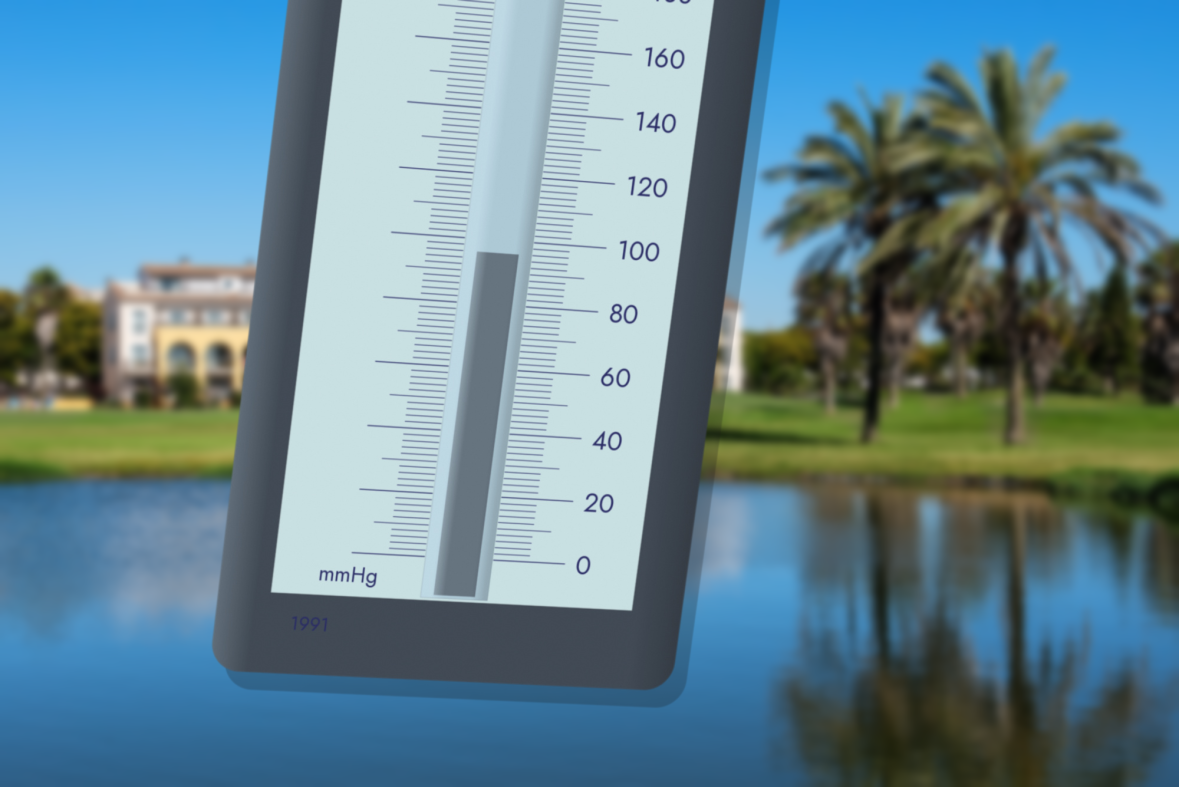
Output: **96** mmHg
